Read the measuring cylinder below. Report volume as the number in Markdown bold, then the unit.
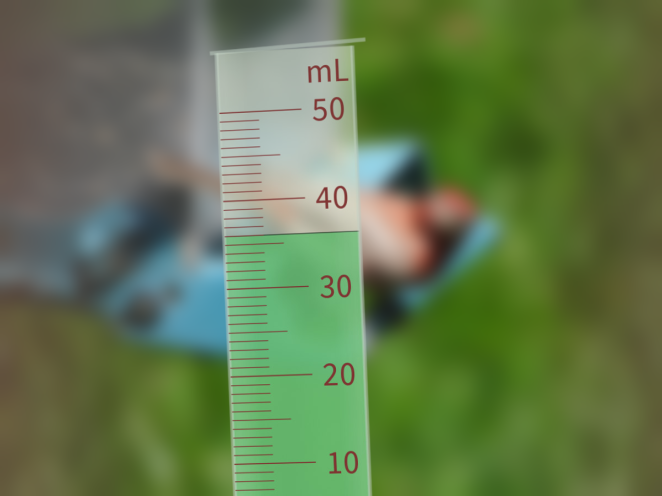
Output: **36** mL
